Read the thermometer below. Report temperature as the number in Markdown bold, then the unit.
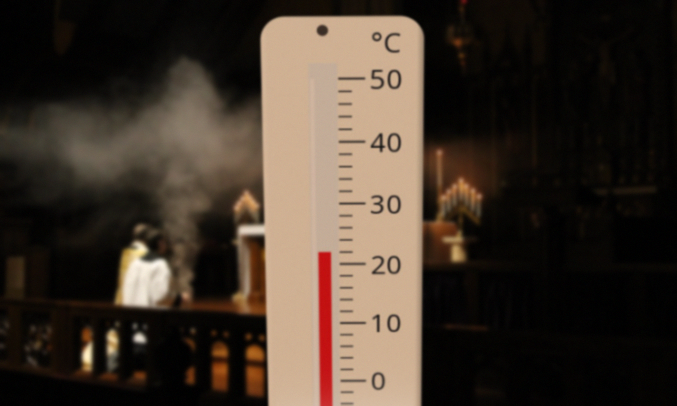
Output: **22** °C
